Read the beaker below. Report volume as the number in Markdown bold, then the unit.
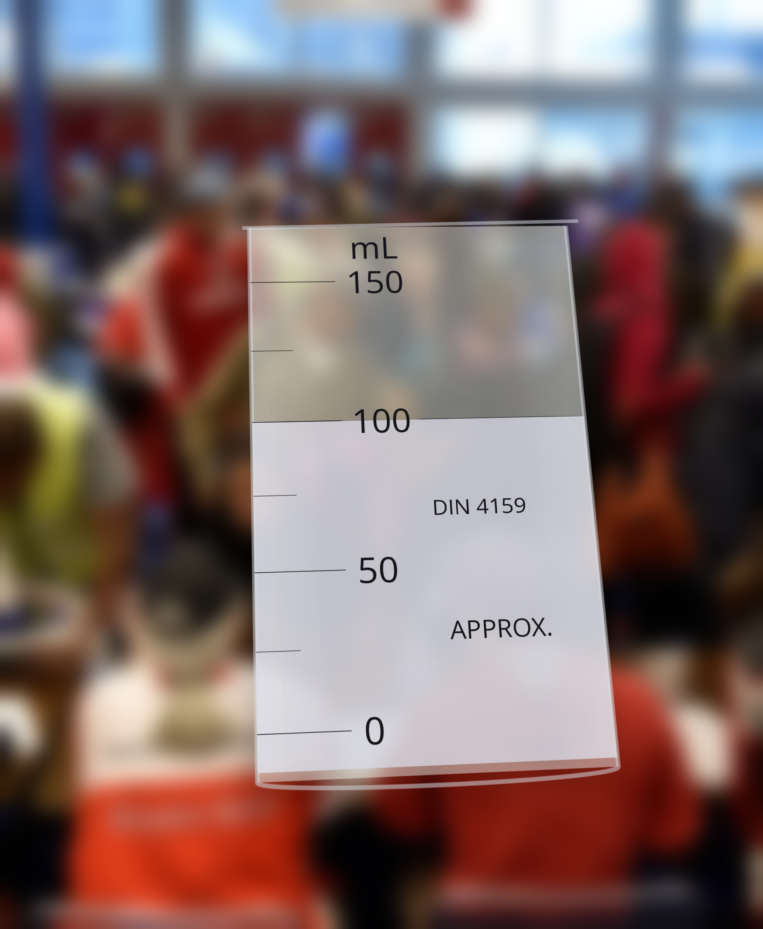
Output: **100** mL
